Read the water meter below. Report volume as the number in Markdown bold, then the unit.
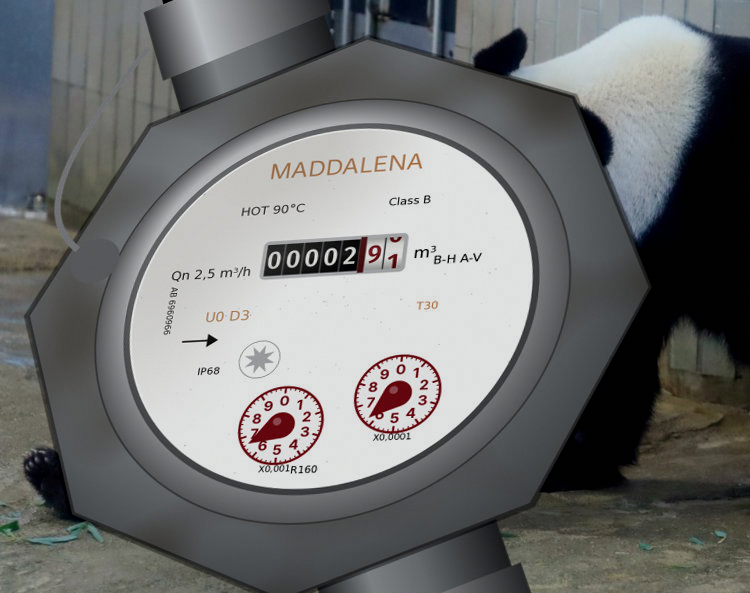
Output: **2.9066** m³
